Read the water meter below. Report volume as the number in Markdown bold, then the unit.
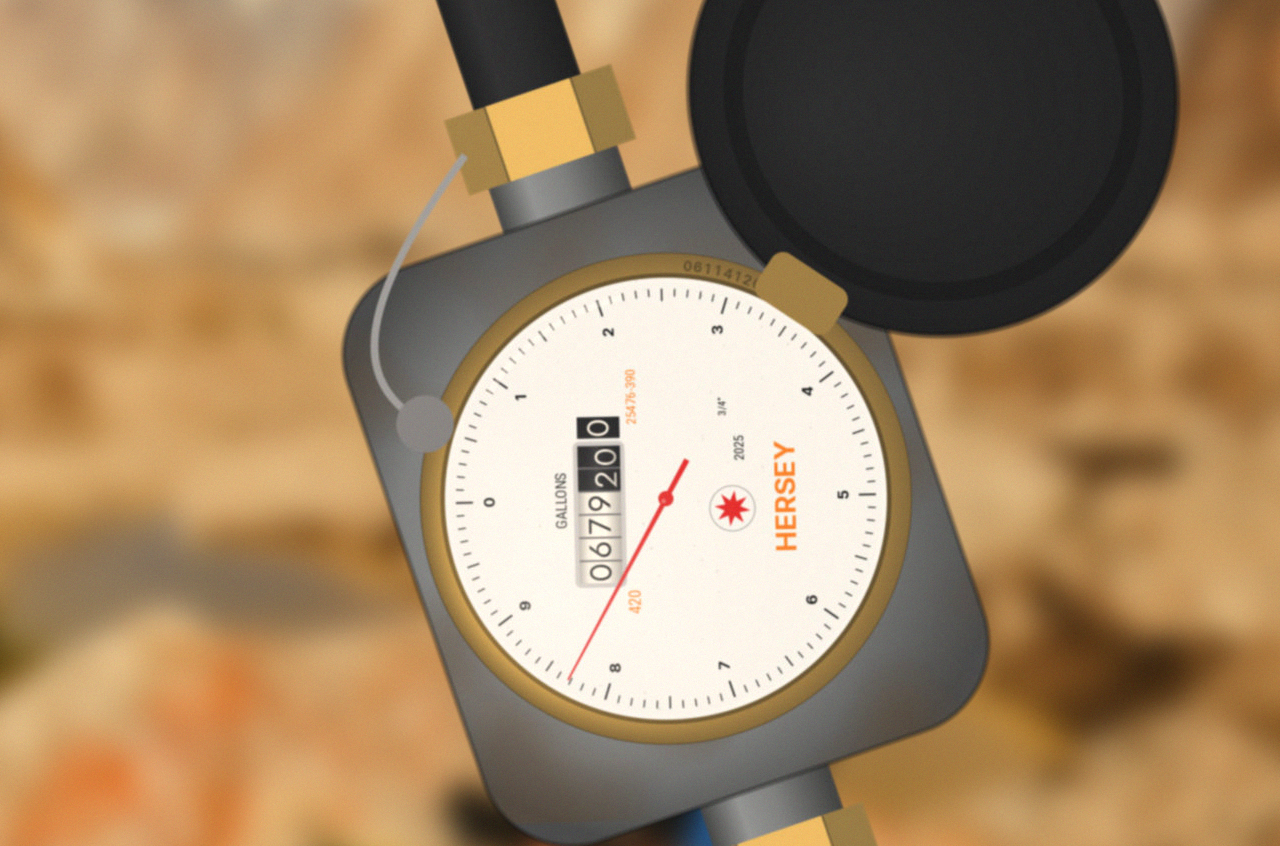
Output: **679198.3** gal
